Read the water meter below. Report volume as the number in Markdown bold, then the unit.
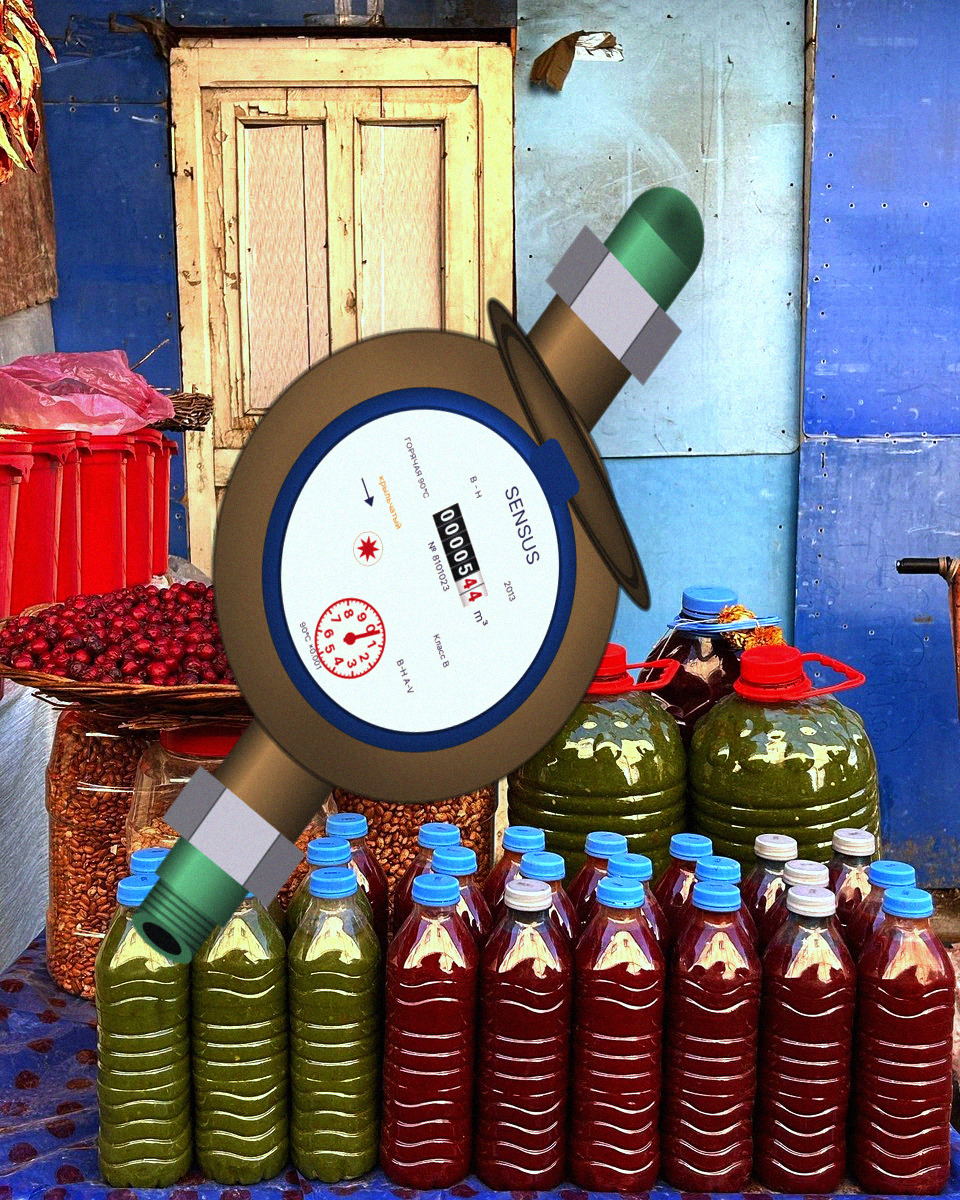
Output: **5.440** m³
